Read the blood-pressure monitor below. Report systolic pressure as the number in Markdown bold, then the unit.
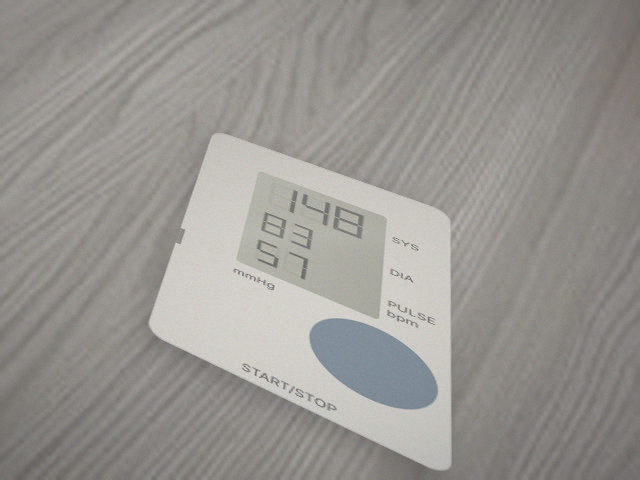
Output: **148** mmHg
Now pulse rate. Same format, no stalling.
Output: **57** bpm
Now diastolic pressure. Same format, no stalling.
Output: **83** mmHg
